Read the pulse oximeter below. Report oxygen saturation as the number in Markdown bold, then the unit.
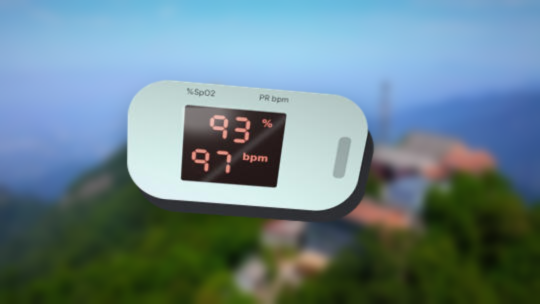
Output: **93** %
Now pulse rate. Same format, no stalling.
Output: **97** bpm
